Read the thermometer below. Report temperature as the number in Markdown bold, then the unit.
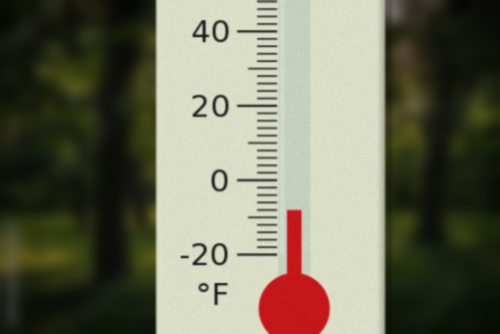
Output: **-8** °F
